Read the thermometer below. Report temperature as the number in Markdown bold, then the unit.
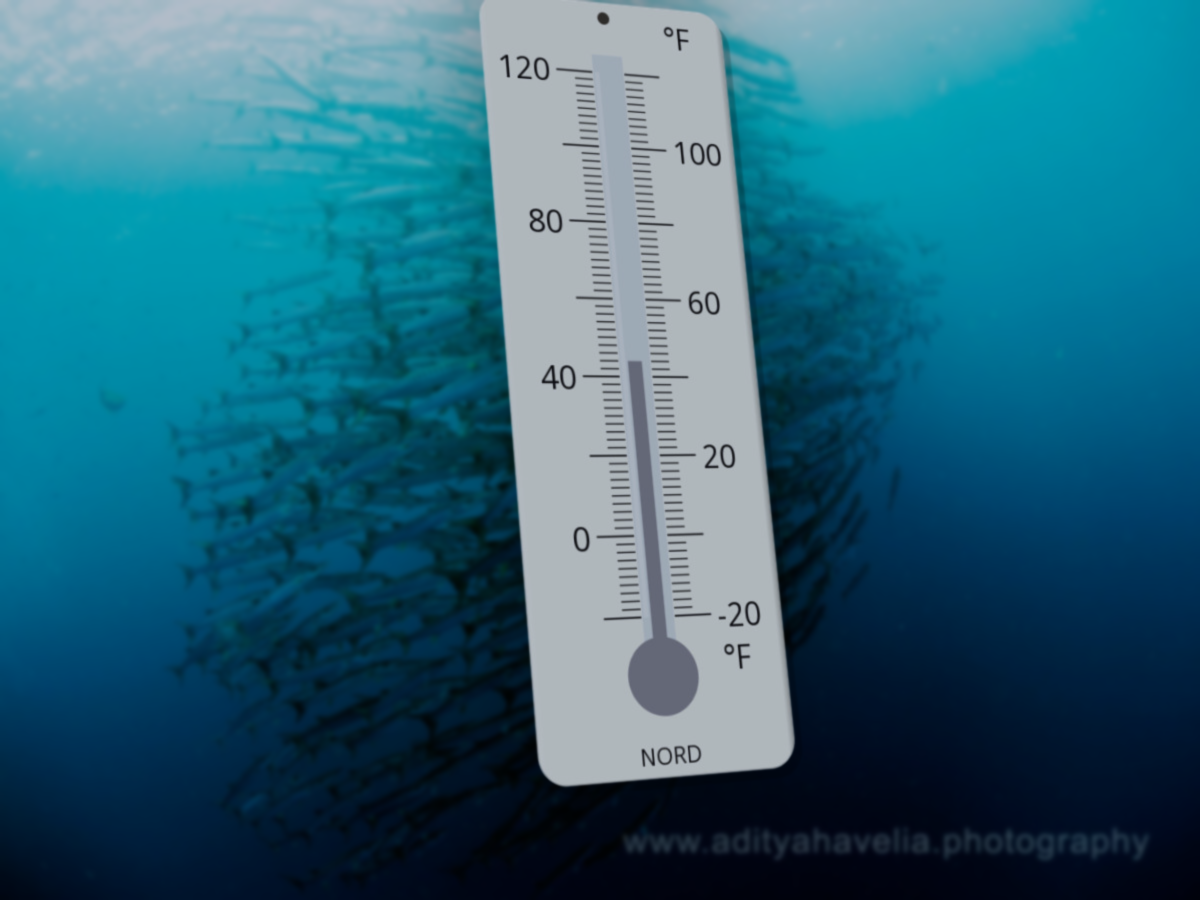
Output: **44** °F
